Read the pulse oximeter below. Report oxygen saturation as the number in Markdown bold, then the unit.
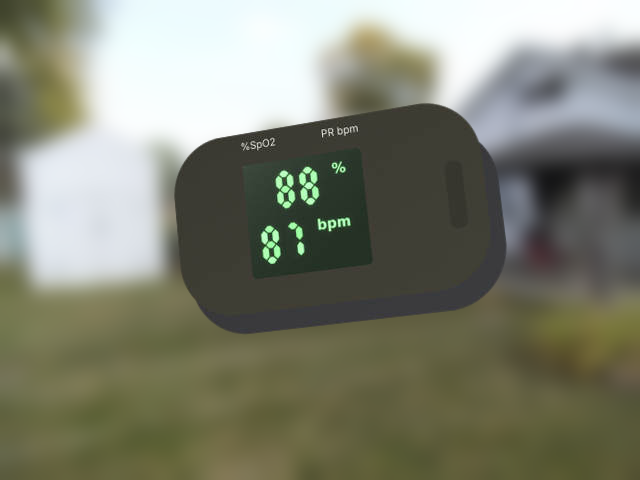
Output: **88** %
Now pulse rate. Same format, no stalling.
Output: **87** bpm
